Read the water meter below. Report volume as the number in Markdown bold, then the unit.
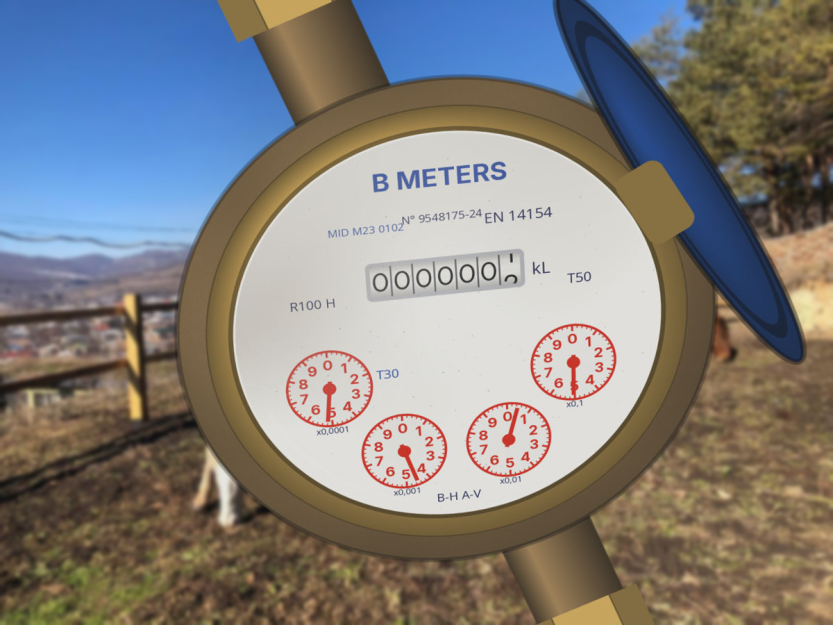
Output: **1.5045** kL
